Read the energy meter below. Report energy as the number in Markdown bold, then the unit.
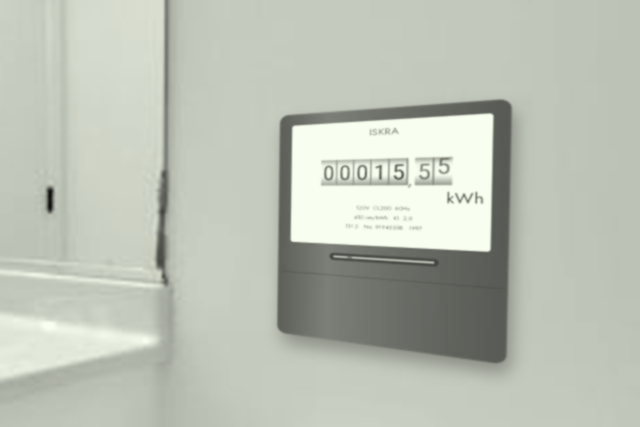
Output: **15.55** kWh
